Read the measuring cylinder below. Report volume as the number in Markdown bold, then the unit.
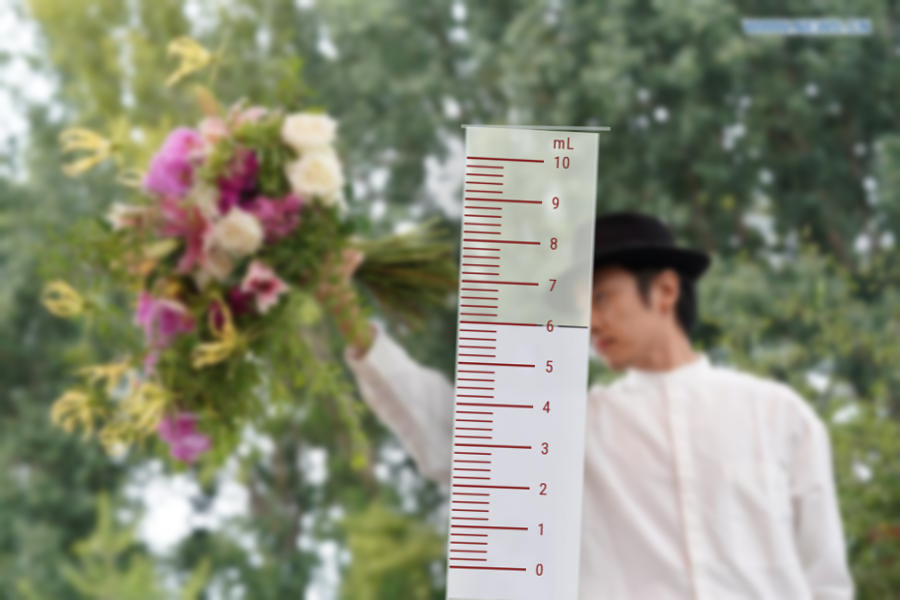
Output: **6** mL
